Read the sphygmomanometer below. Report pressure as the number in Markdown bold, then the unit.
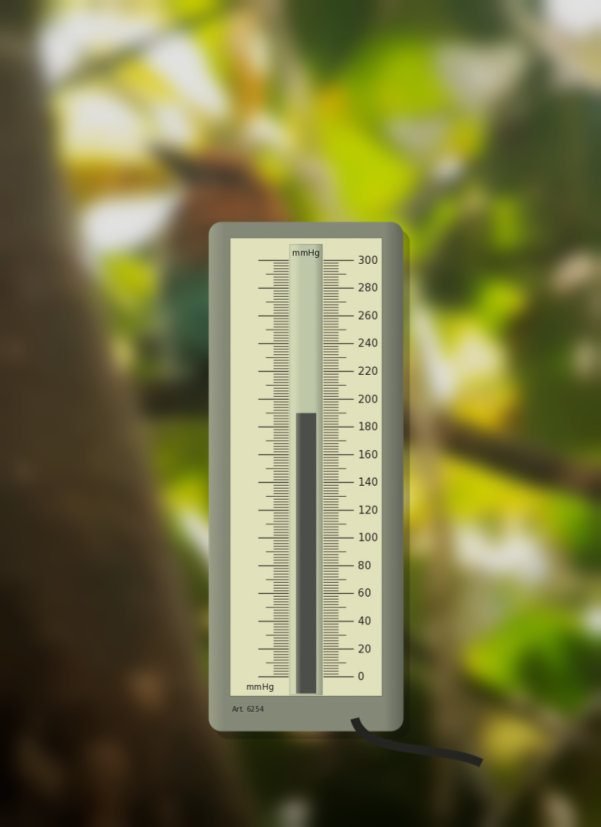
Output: **190** mmHg
